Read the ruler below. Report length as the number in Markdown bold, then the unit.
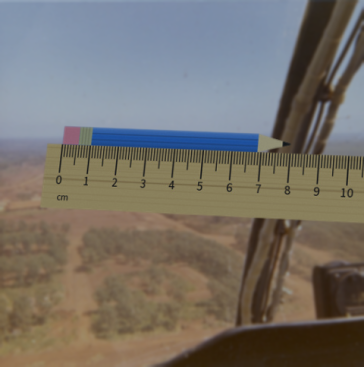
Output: **8** cm
